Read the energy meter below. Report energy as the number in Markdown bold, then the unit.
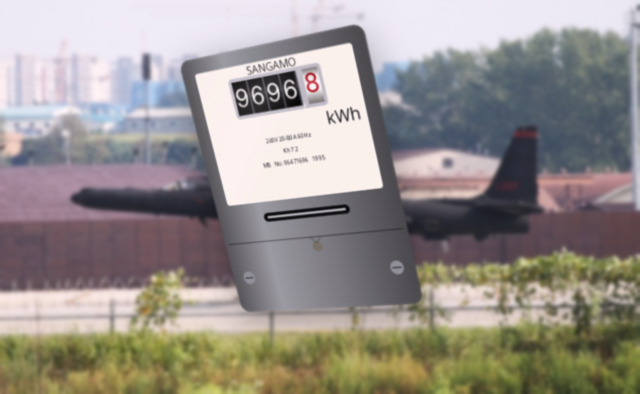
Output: **9696.8** kWh
